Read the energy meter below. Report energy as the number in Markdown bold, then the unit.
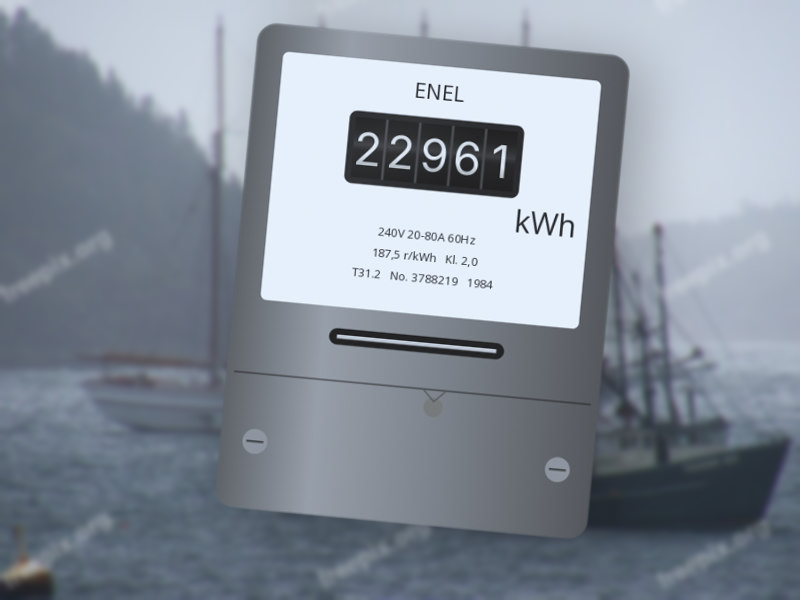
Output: **22961** kWh
